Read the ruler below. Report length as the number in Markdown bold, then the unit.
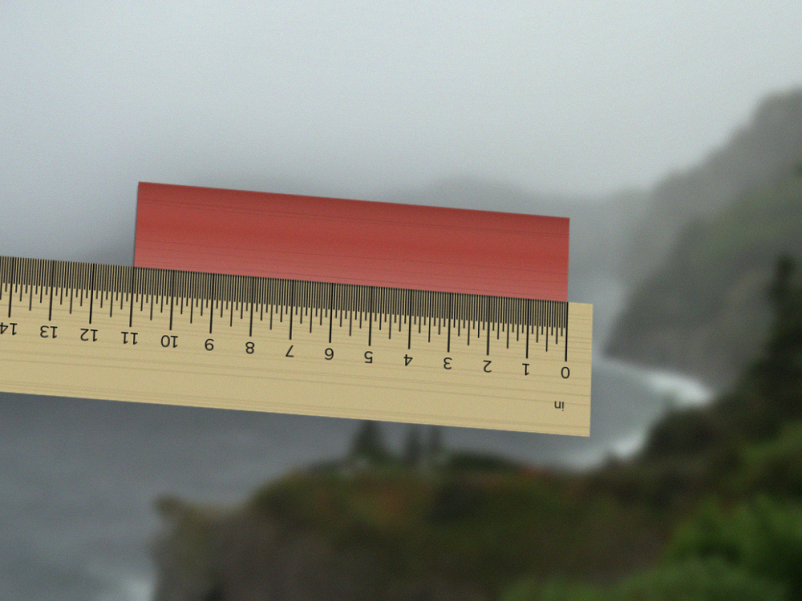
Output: **11** in
